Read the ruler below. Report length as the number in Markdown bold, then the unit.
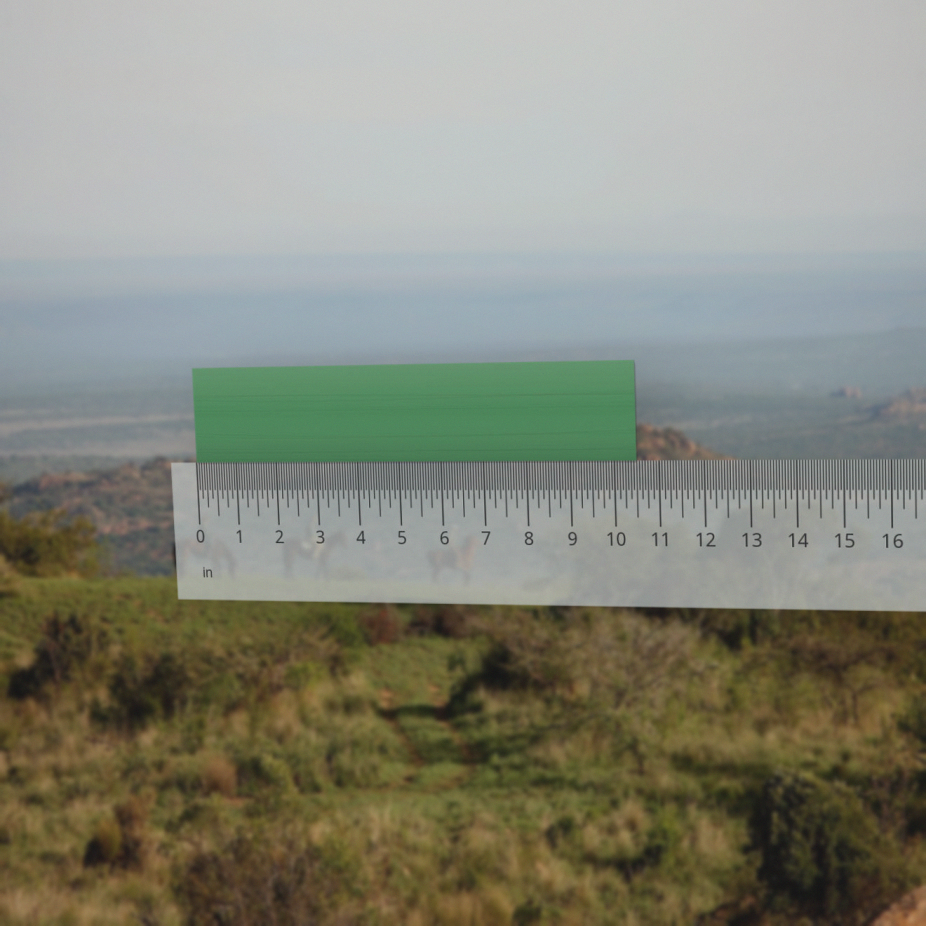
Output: **10.5** in
